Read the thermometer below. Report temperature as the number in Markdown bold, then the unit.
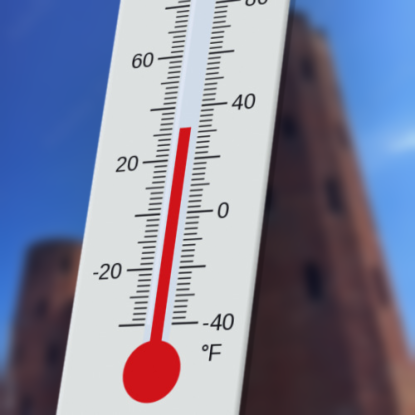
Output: **32** °F
